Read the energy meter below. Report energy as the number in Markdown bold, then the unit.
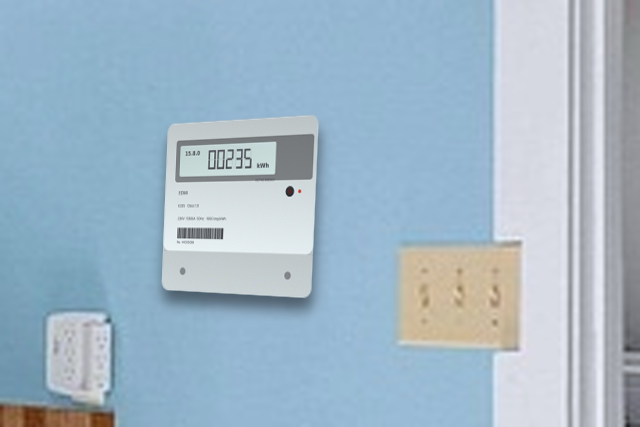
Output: **235** kWh
